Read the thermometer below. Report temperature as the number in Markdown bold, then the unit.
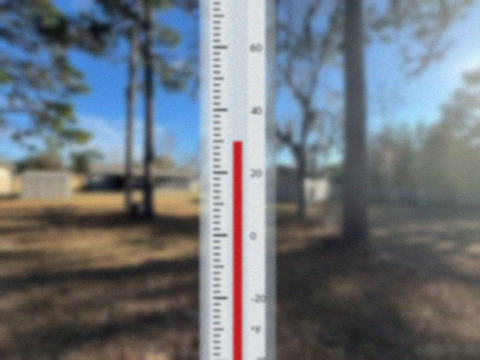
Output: **30** °F
